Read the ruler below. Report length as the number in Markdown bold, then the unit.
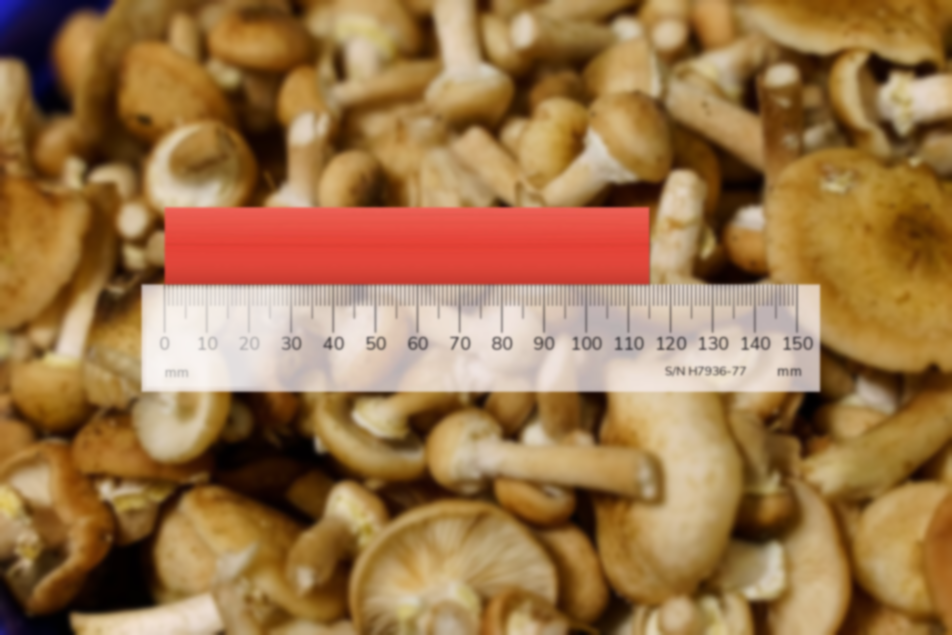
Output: **115** mm
